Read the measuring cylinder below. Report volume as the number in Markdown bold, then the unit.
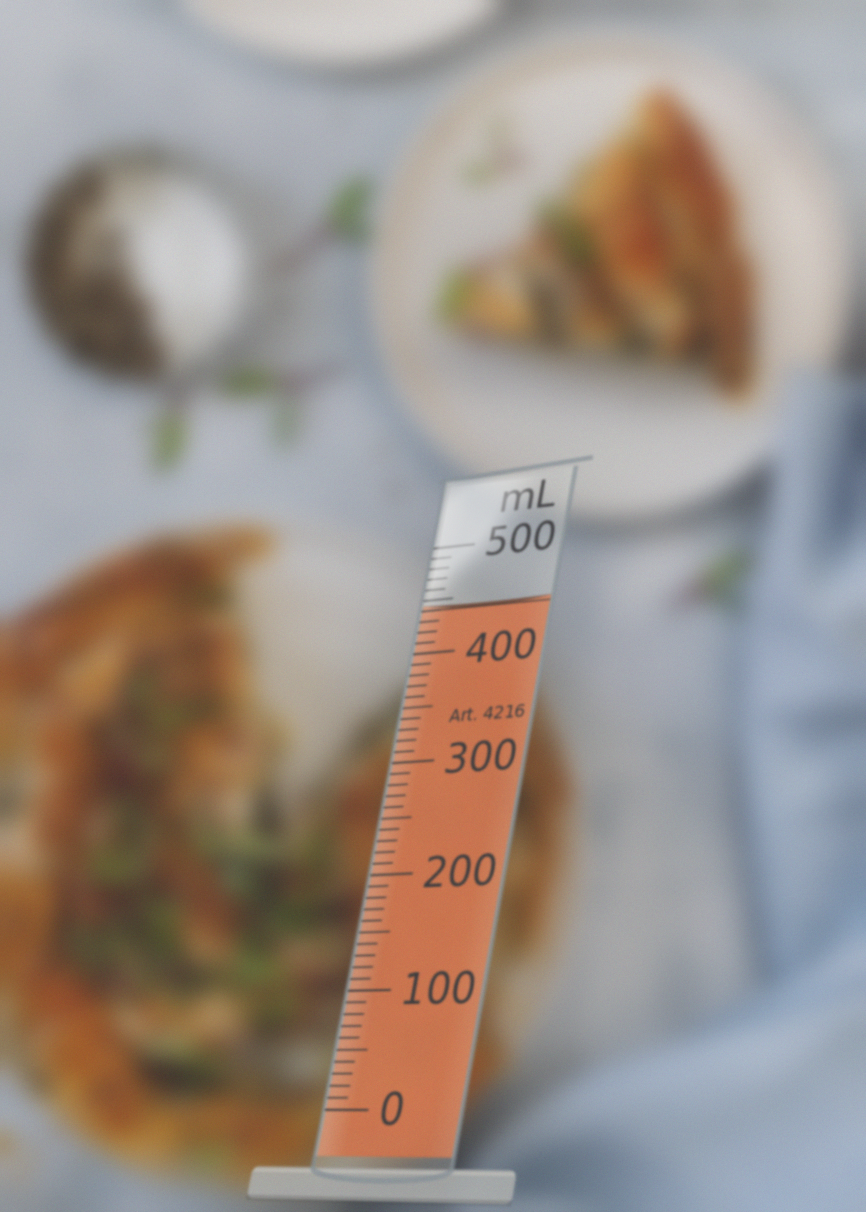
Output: **440** mL
